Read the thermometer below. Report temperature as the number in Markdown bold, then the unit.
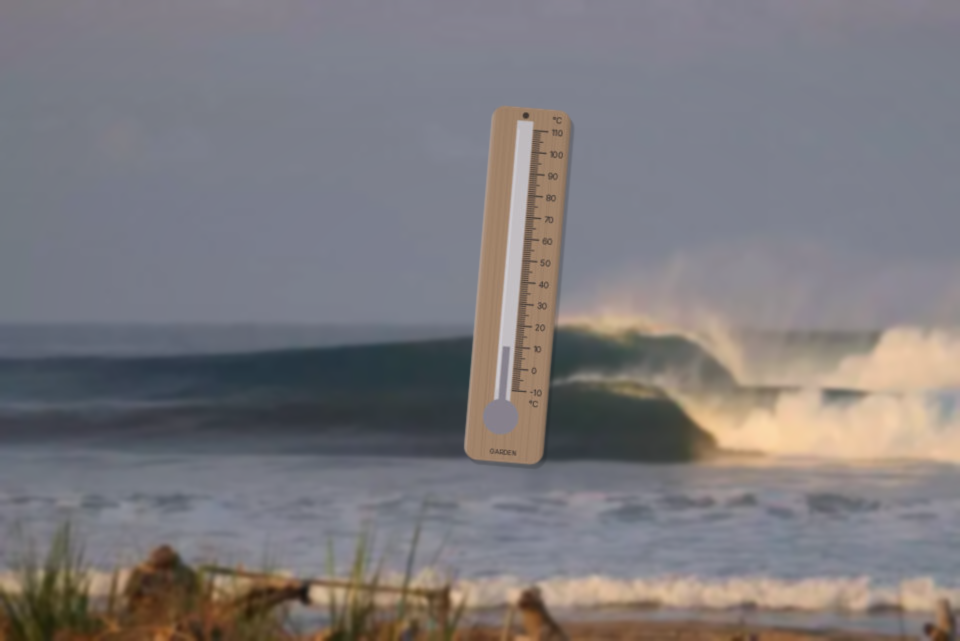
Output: **10** °C
